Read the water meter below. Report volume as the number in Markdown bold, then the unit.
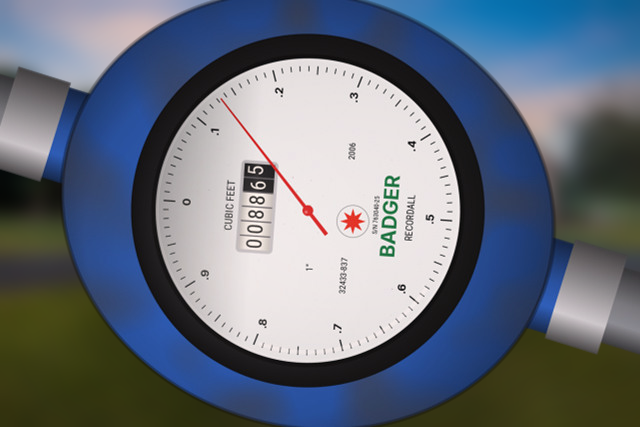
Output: **8865.13** ft³
